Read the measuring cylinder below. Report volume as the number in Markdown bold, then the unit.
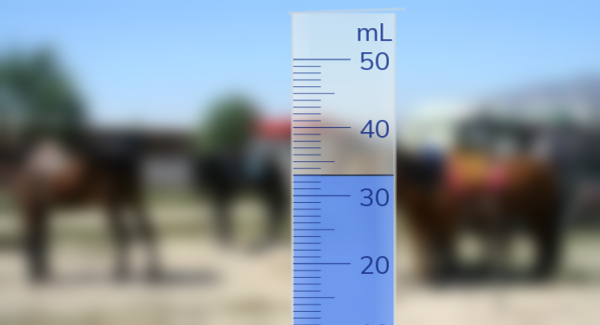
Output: **33** mL
